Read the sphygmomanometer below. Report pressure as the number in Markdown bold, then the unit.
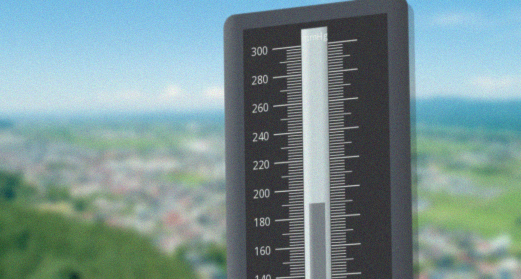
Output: **190** mmHg
